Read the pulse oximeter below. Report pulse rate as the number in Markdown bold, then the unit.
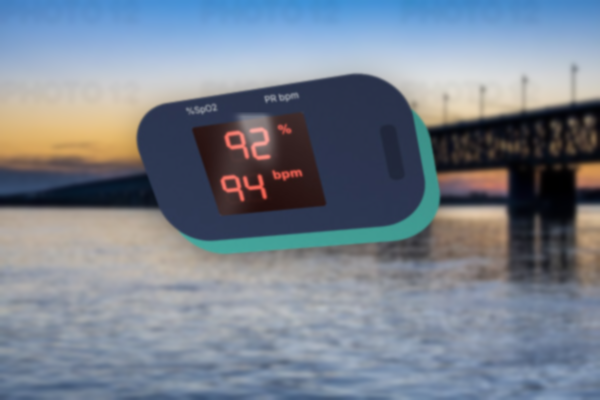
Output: **94** bpm
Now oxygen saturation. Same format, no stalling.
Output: **92** %
